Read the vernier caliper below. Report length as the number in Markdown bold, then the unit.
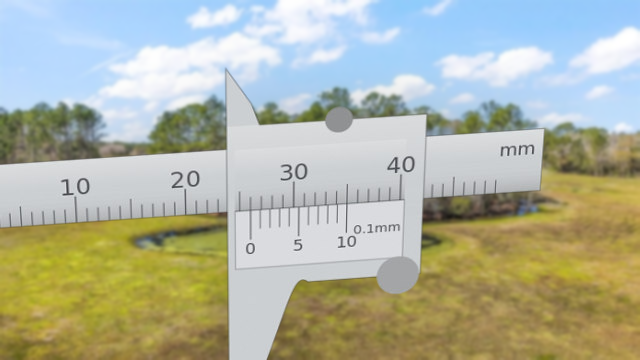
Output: **26.0** mm
